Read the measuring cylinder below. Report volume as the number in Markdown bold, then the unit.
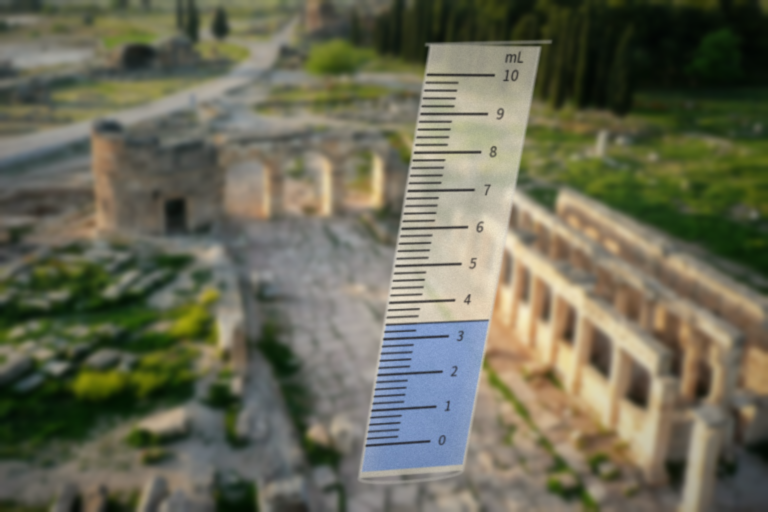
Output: **3.4** mL
